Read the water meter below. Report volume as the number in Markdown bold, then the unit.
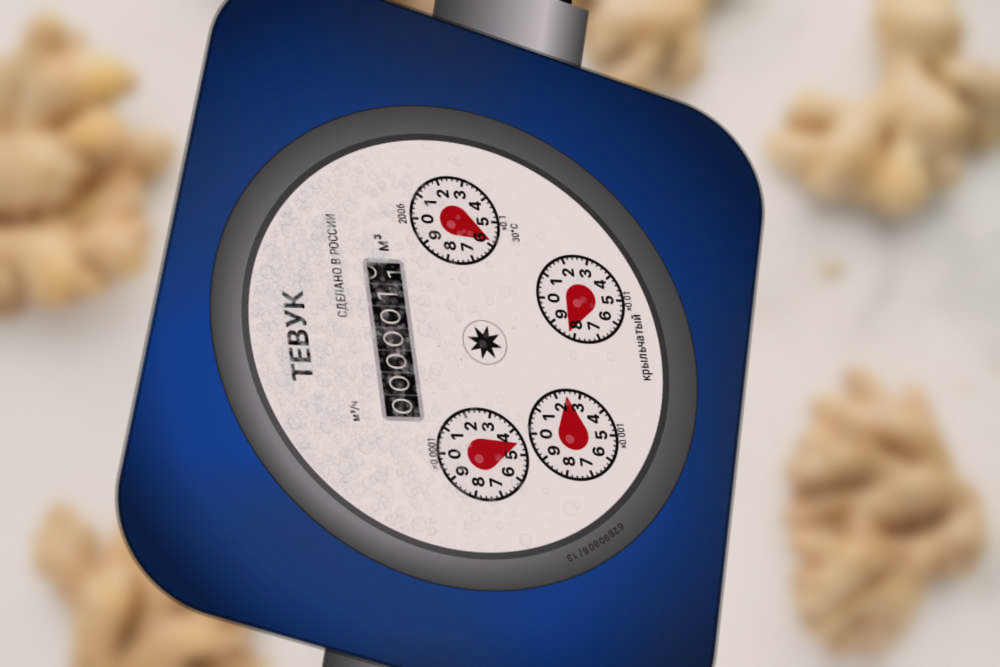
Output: **10.5824** m³
